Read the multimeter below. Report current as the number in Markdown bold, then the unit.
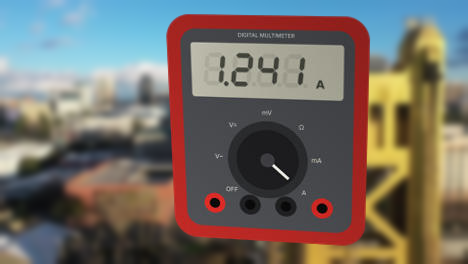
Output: **1.241** A
